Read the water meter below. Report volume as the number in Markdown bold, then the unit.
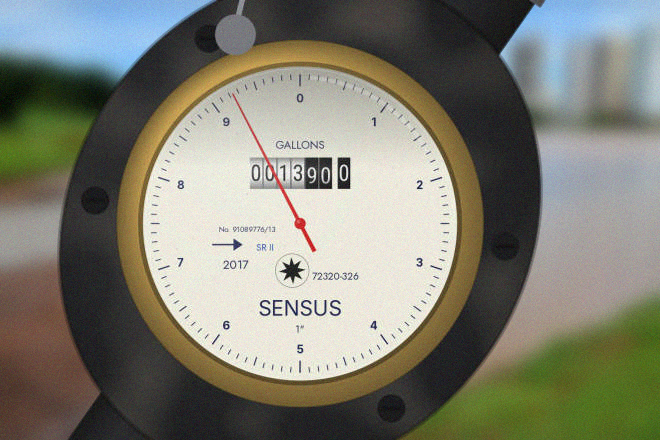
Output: **13899.2** gal
